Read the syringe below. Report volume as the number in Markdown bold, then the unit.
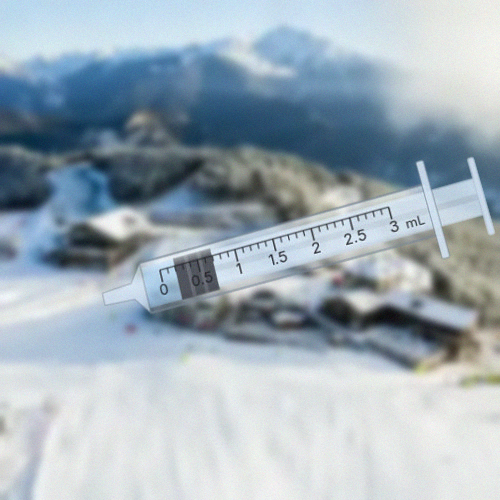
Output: **0.2** mL
